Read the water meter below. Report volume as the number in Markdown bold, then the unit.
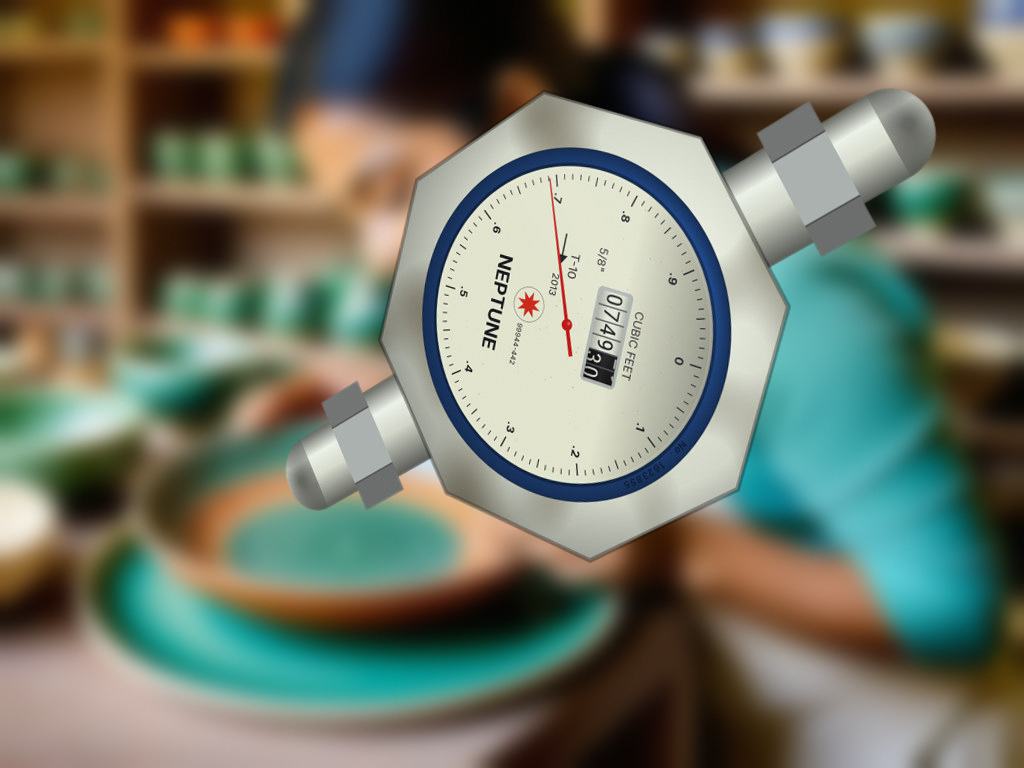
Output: **74929.69** ft³
